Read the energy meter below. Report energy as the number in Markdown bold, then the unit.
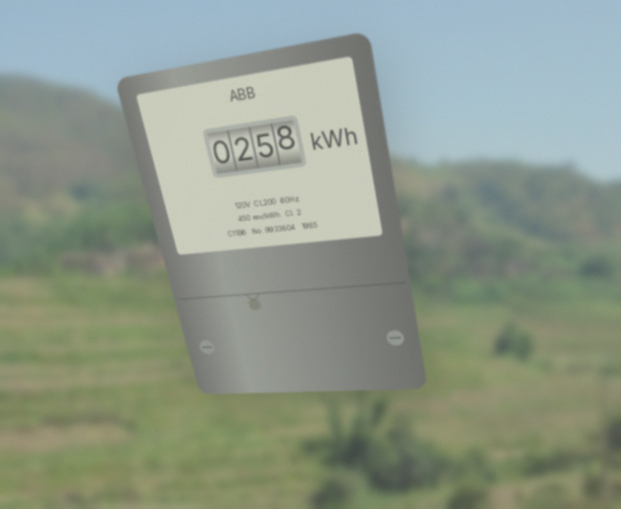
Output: **258** kWh
